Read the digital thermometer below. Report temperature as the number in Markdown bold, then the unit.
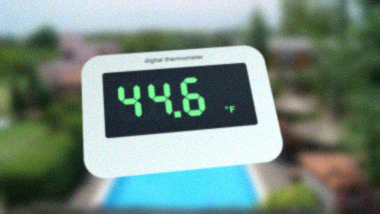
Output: **44.6** °F
